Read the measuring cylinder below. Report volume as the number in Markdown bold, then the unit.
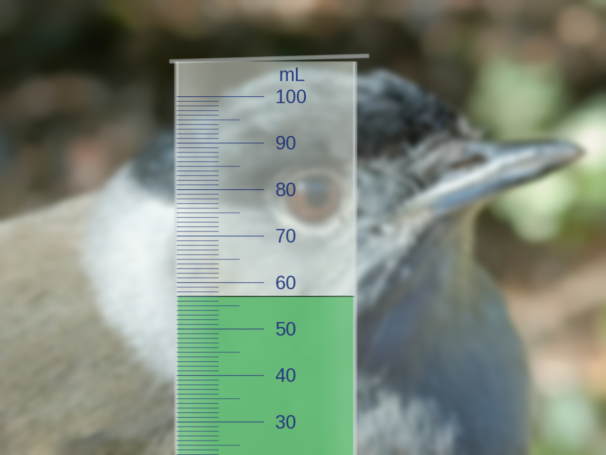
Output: **57** mL
